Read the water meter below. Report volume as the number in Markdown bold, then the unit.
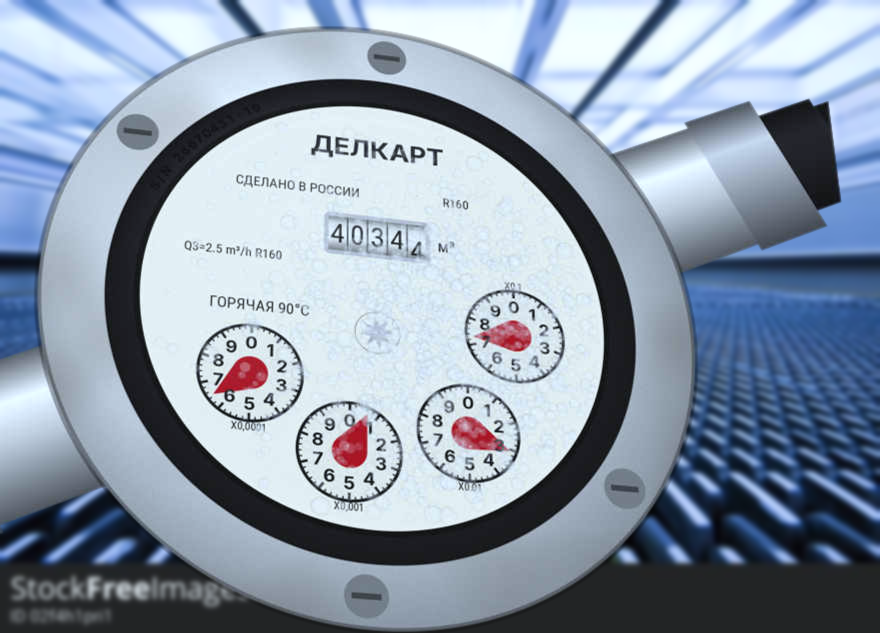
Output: **40343.7306** m³
